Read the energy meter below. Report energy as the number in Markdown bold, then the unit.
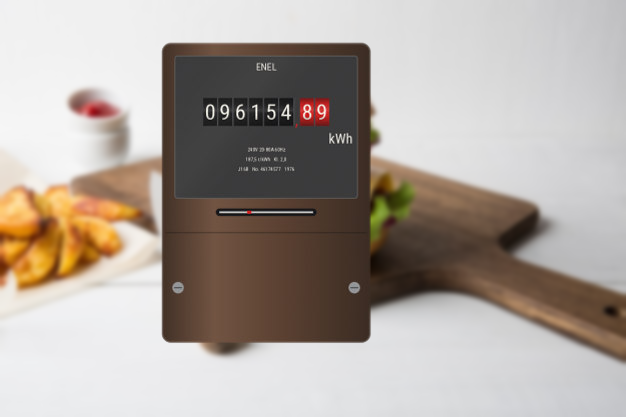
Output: **96154.89** kWh
